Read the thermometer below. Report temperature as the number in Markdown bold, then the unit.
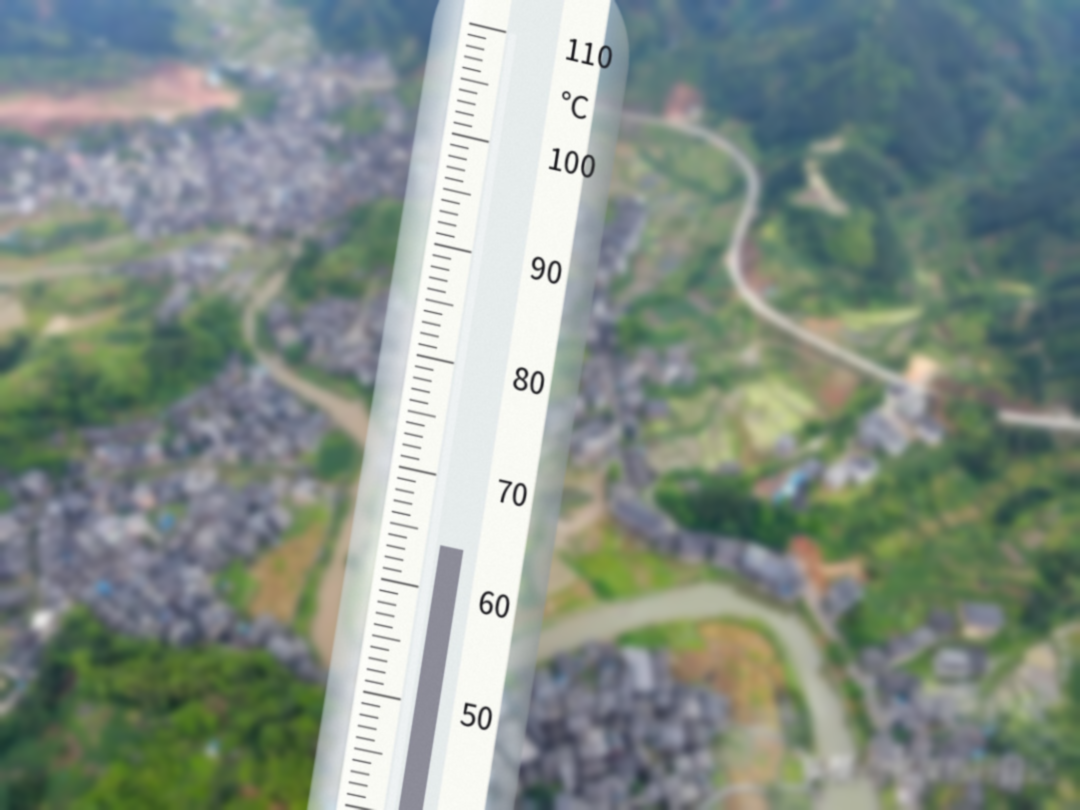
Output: **64** °C
